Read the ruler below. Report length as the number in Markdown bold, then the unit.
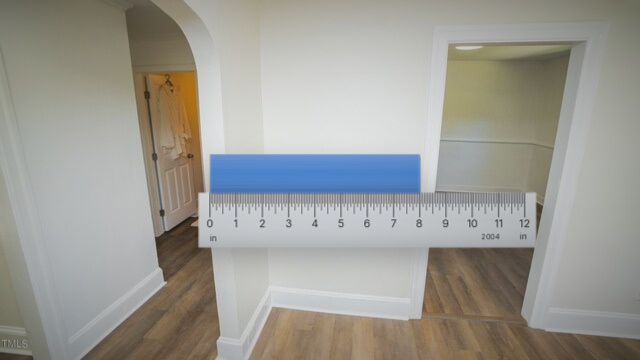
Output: **8** in
